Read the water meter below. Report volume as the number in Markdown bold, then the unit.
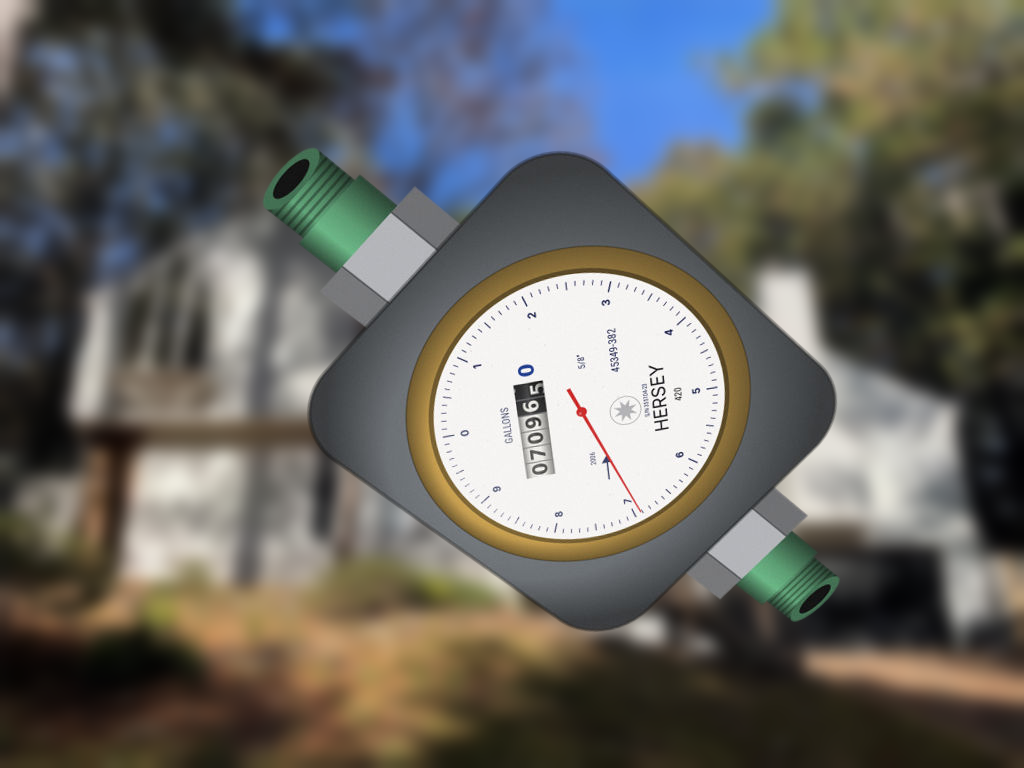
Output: **709646.9** gal
